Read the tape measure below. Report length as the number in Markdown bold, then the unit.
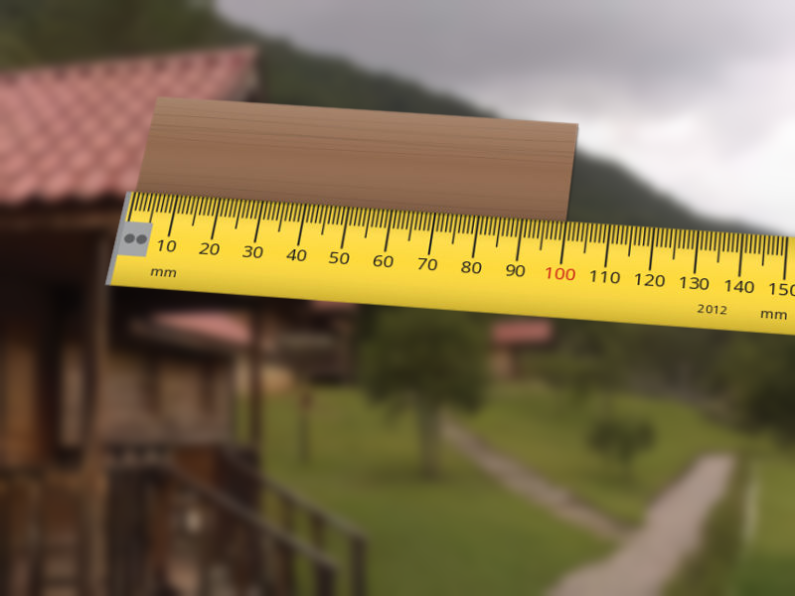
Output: **100** mm
